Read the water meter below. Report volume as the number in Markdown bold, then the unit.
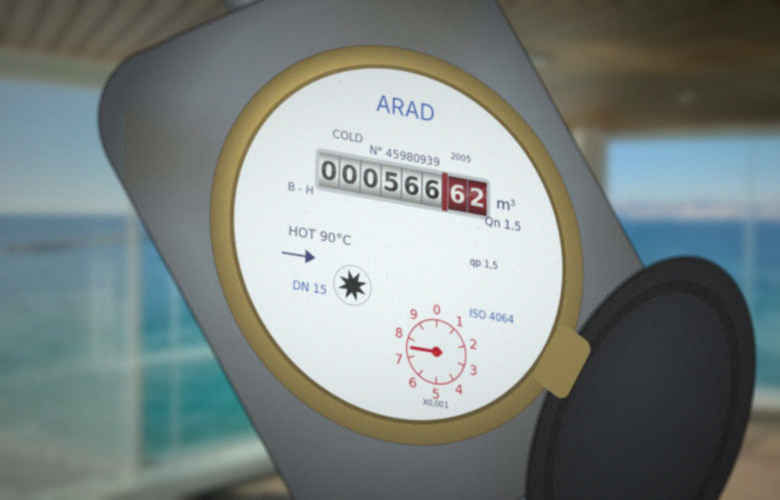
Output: **566.627** m³
